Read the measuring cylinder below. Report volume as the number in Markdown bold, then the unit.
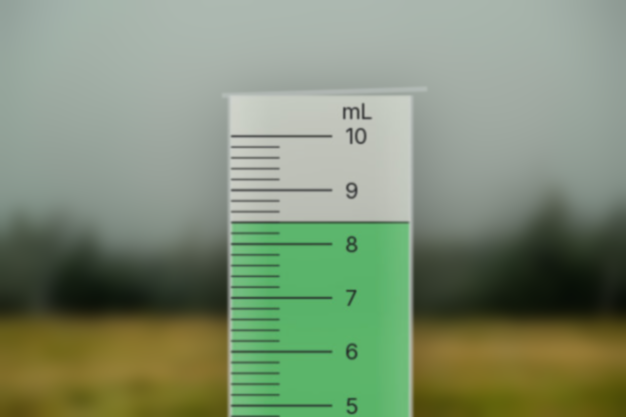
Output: **8.4** mL
